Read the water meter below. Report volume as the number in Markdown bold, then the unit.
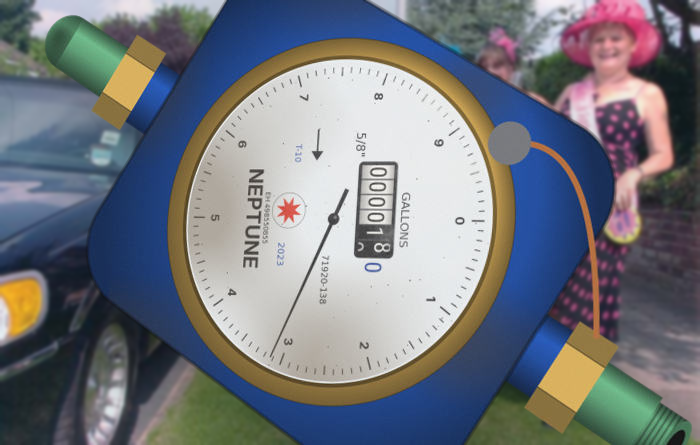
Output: **183.1** gal
